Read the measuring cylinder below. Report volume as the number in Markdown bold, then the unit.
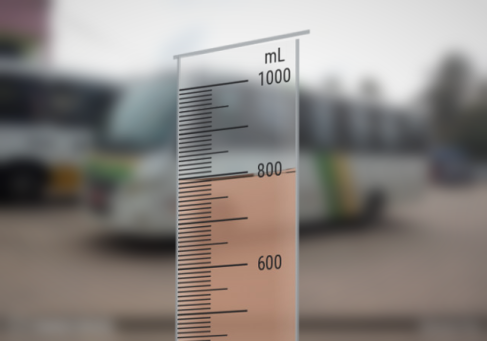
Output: **790** mL
